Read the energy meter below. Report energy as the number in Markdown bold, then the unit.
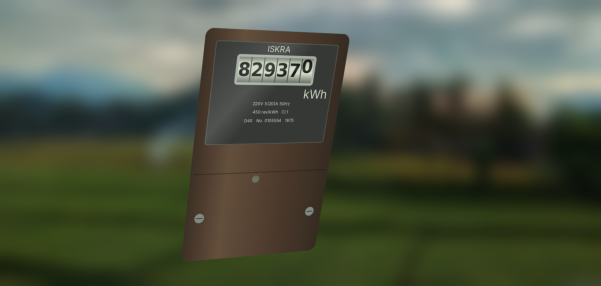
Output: **829370** kWh
